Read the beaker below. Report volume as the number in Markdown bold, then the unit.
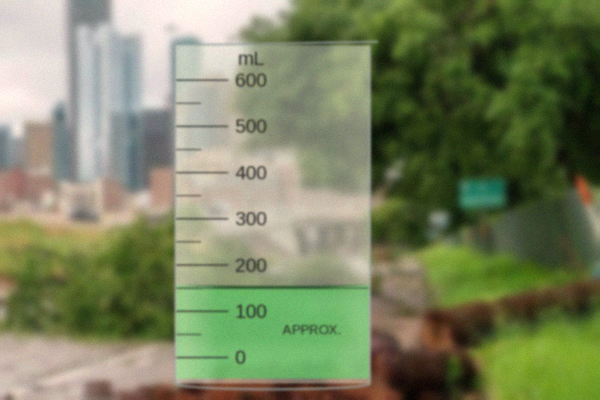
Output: **150** mL
